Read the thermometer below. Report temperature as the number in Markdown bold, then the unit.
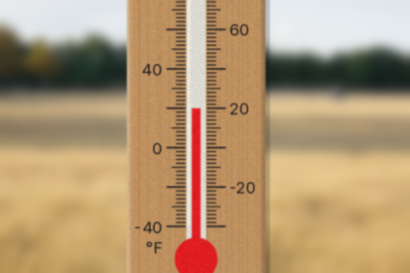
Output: **20** °F
